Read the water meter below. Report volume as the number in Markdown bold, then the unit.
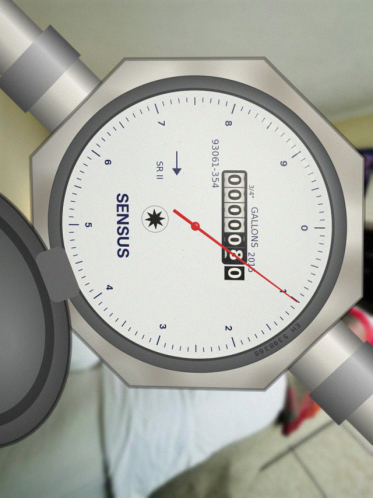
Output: **81.0** gal
